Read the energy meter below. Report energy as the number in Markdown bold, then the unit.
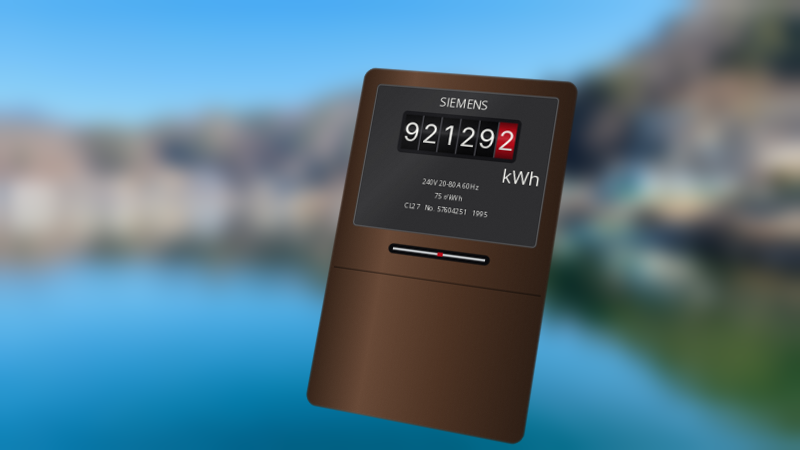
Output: **92129.2** kWh
